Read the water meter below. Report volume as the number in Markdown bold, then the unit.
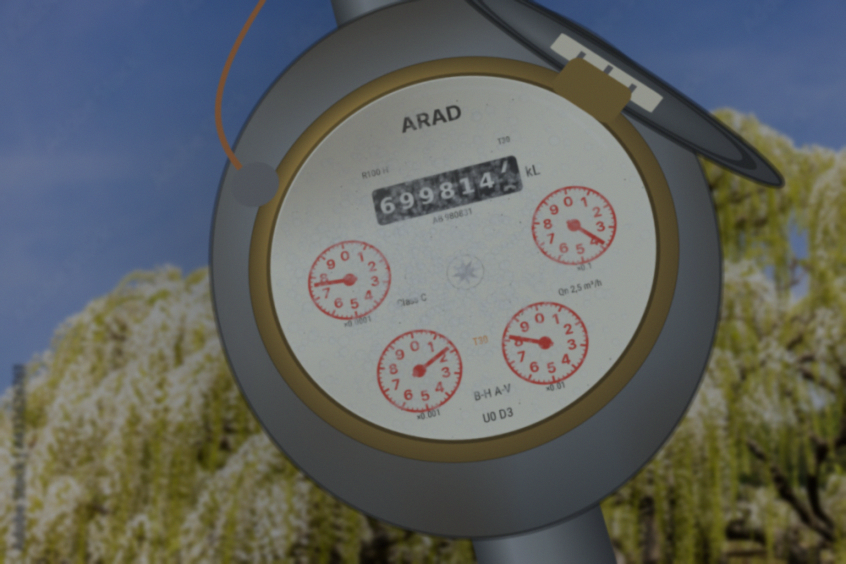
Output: **6998147.3817** kL
